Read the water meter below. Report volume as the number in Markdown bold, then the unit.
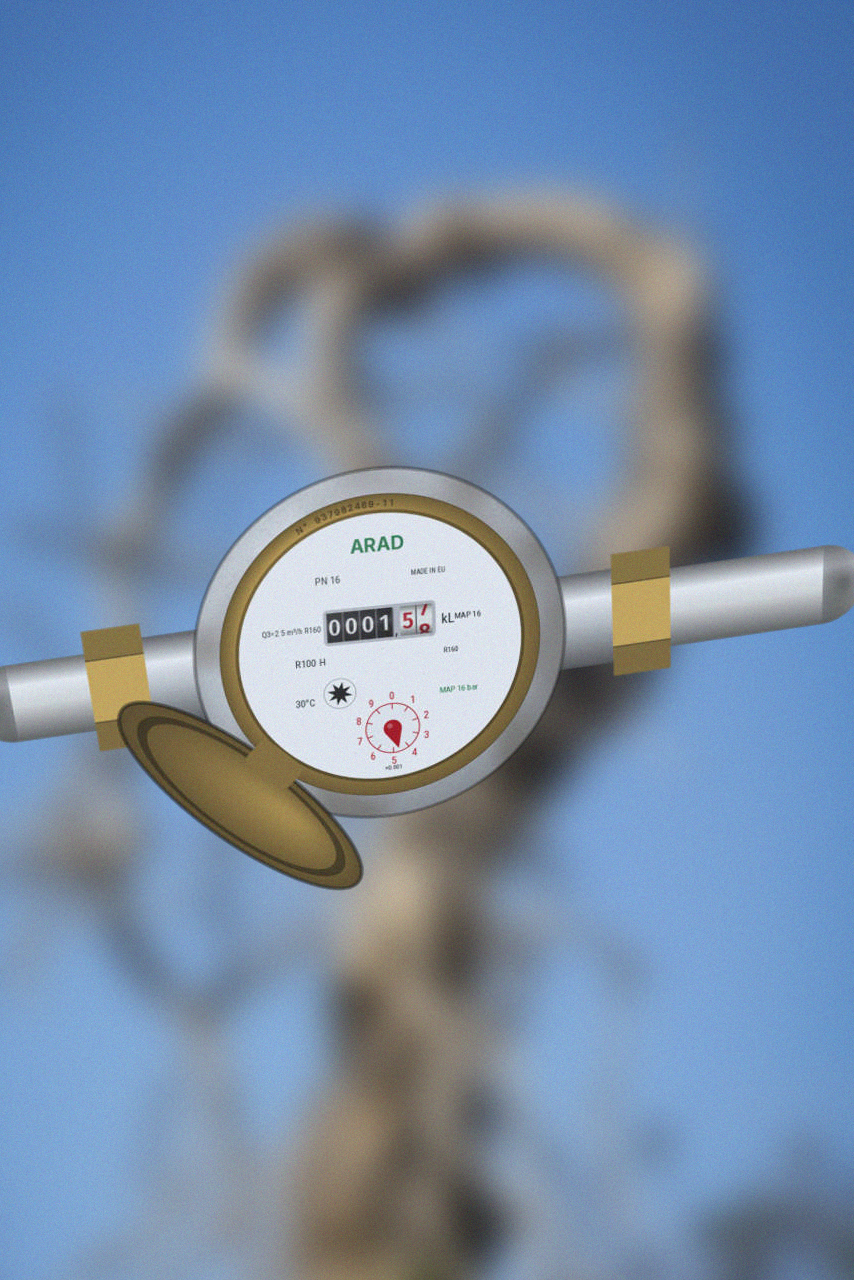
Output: **1.574** kL
